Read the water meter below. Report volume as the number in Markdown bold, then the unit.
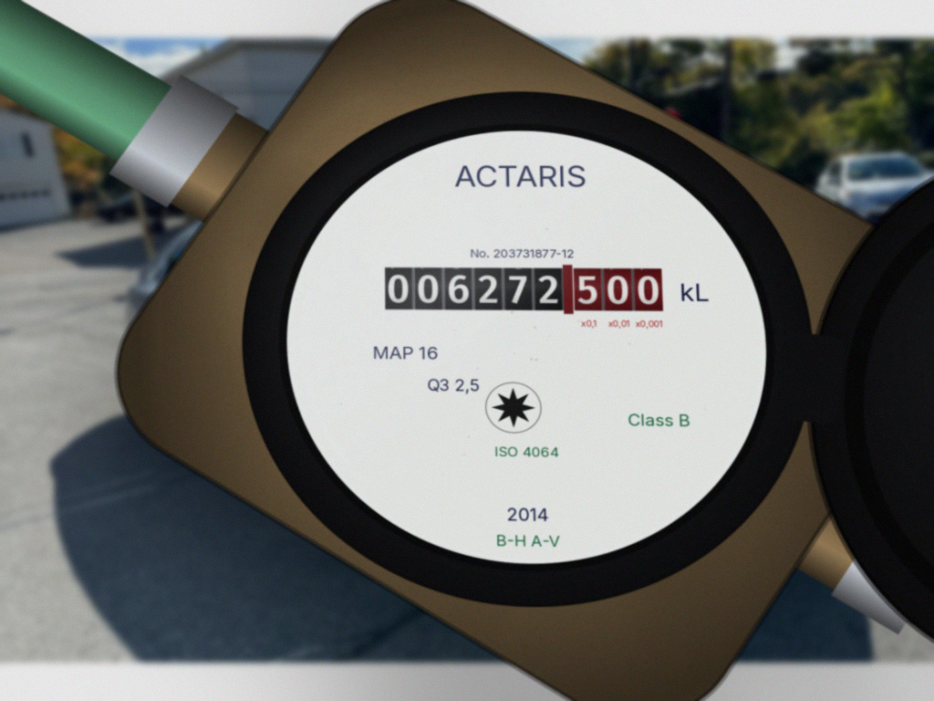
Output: **6272.500** kL
